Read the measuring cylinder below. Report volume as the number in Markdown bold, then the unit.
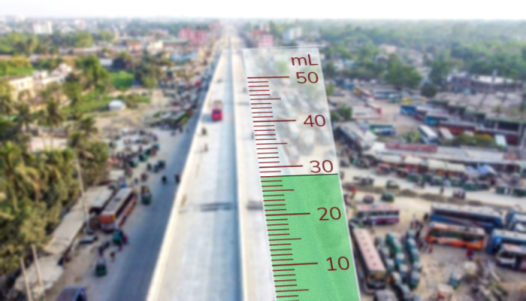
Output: **28** mL
